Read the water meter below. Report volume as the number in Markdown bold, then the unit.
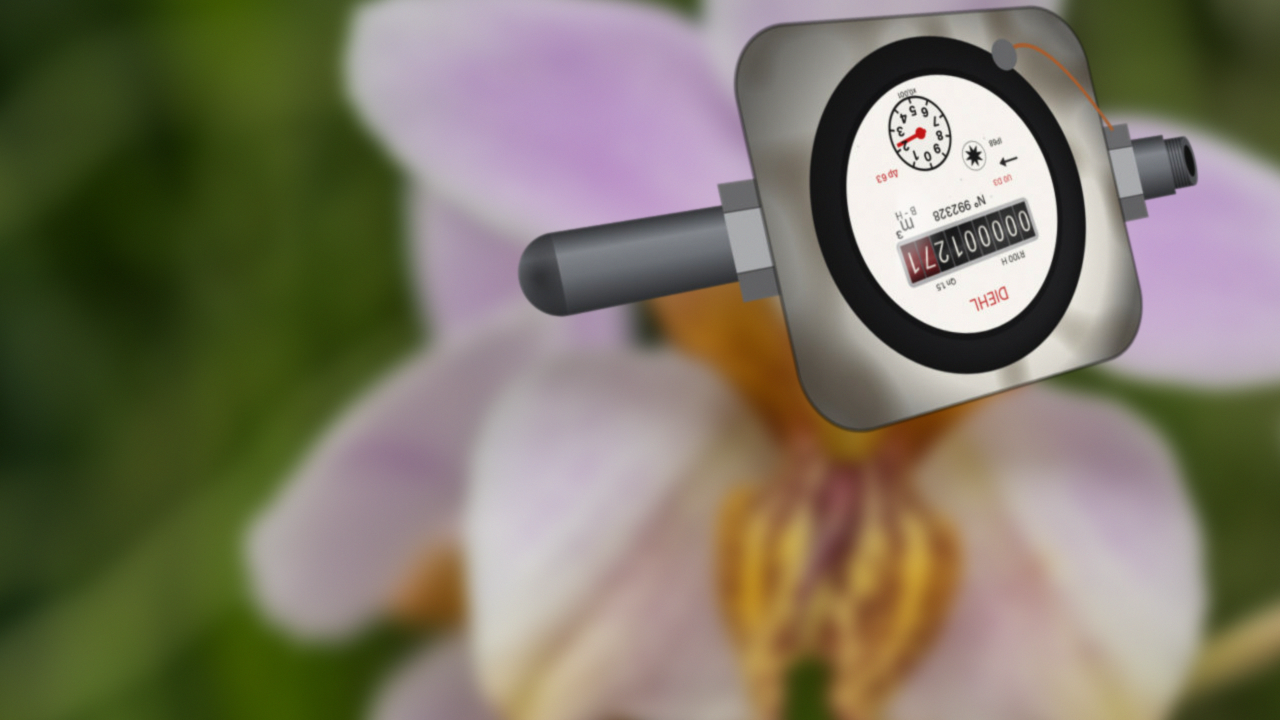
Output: **12.712** m³
